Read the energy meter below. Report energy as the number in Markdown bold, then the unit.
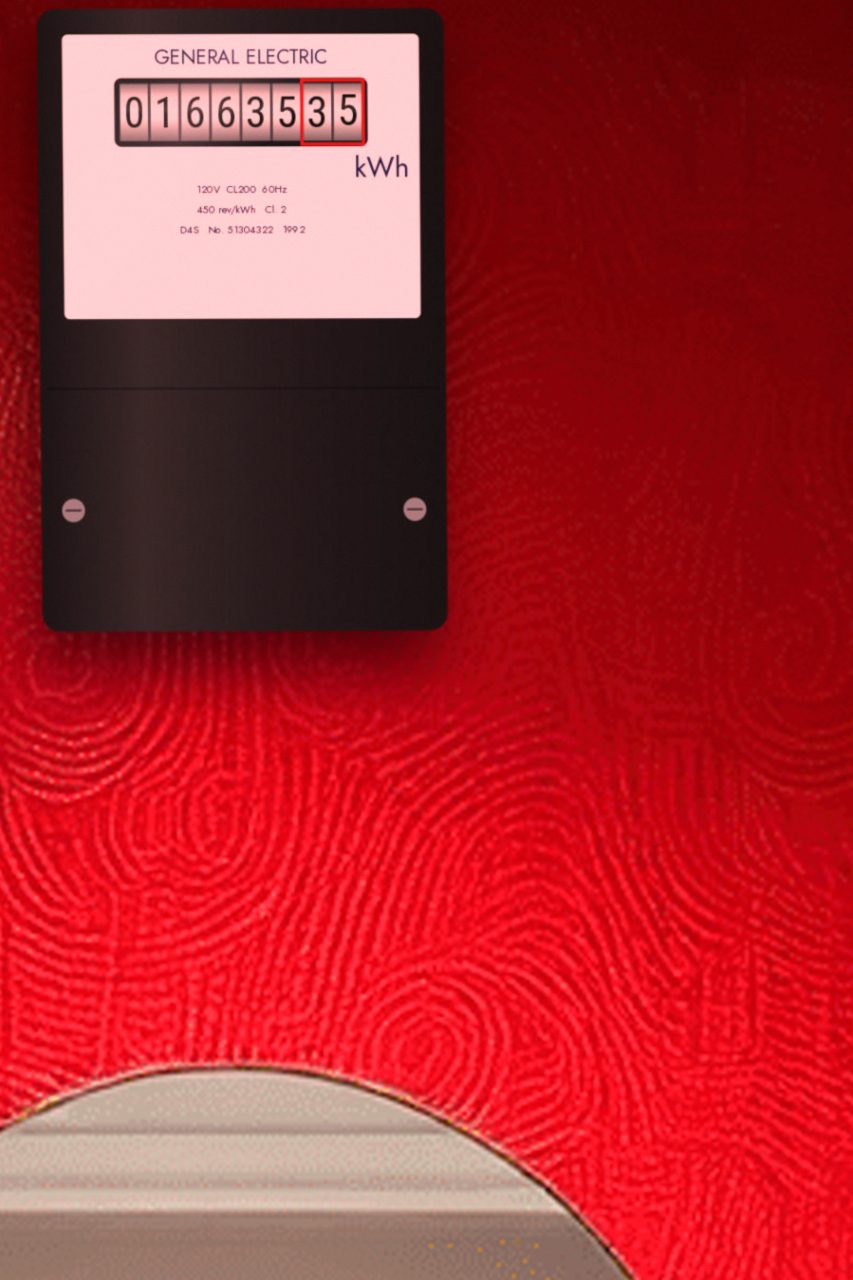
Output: **16635.35** kWh
